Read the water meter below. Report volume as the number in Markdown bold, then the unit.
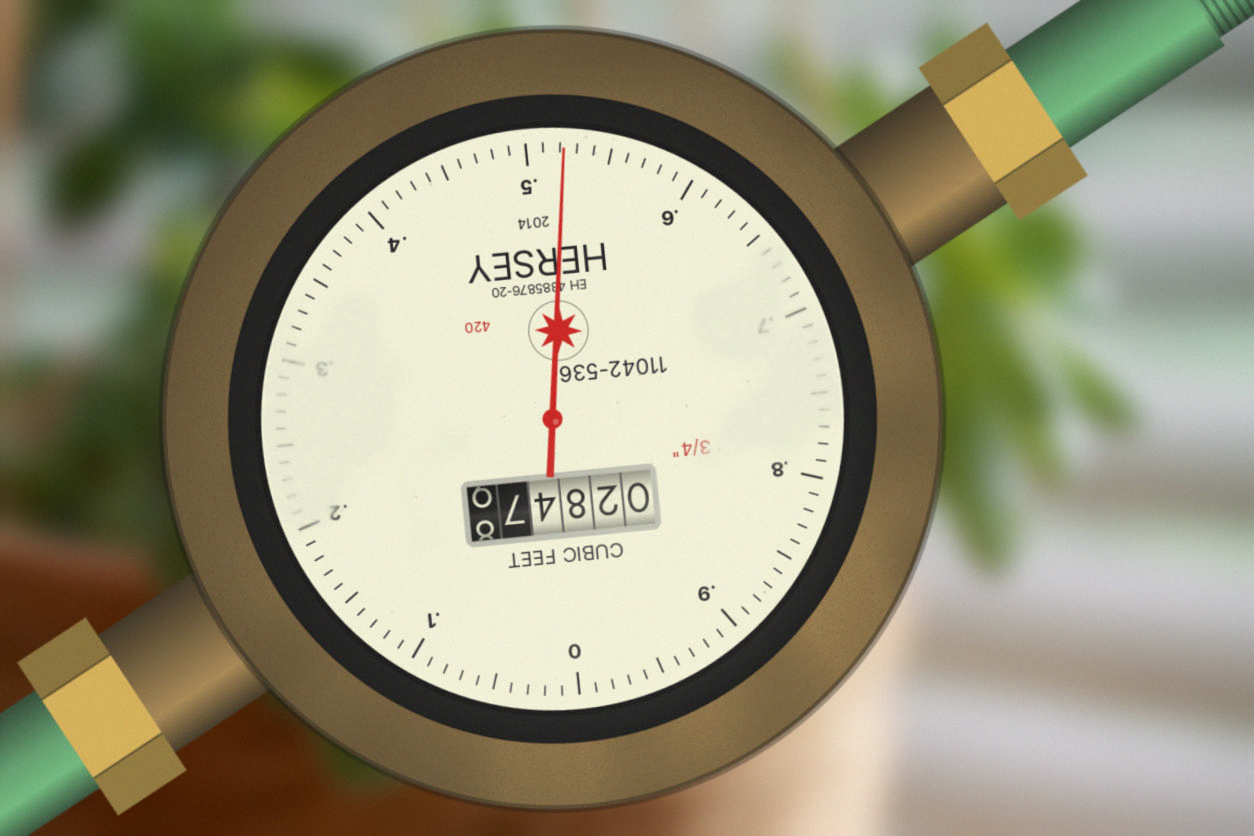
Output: **28478.52** ft³
